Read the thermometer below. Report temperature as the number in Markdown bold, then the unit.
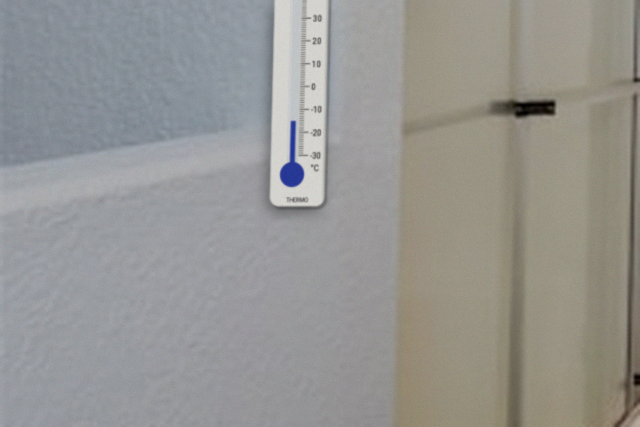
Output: **-15** °C
